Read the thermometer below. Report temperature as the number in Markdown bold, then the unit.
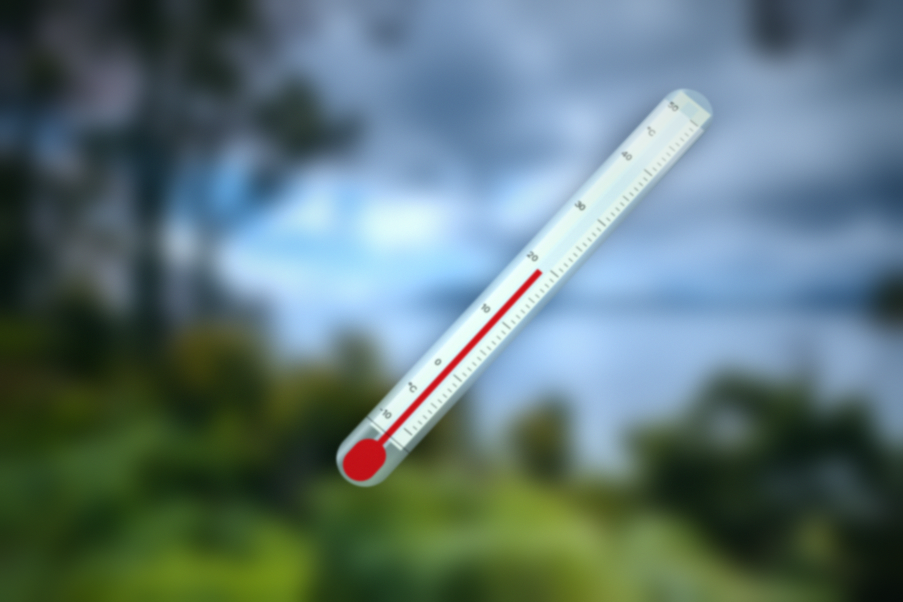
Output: **19** °C
